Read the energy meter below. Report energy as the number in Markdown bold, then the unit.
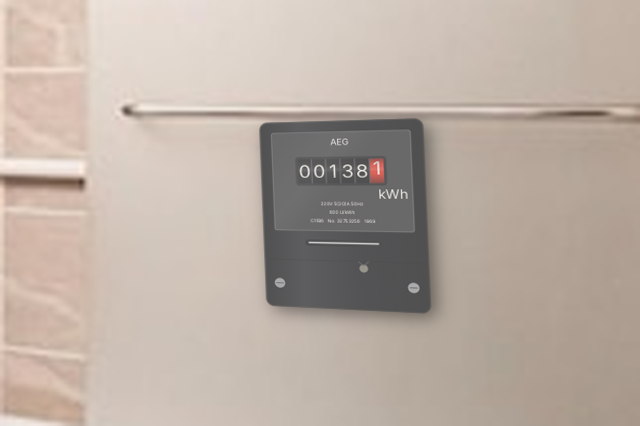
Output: **138.1** kWh
